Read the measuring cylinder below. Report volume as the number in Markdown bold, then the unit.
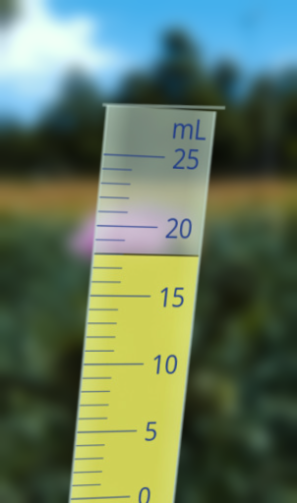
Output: **18** mL
